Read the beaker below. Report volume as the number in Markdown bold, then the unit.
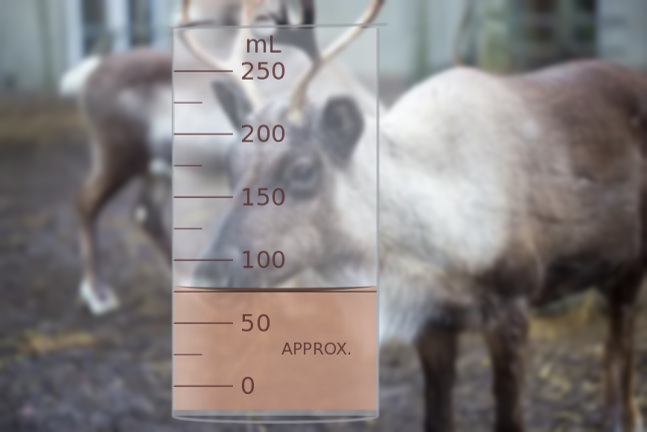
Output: **75** mL
